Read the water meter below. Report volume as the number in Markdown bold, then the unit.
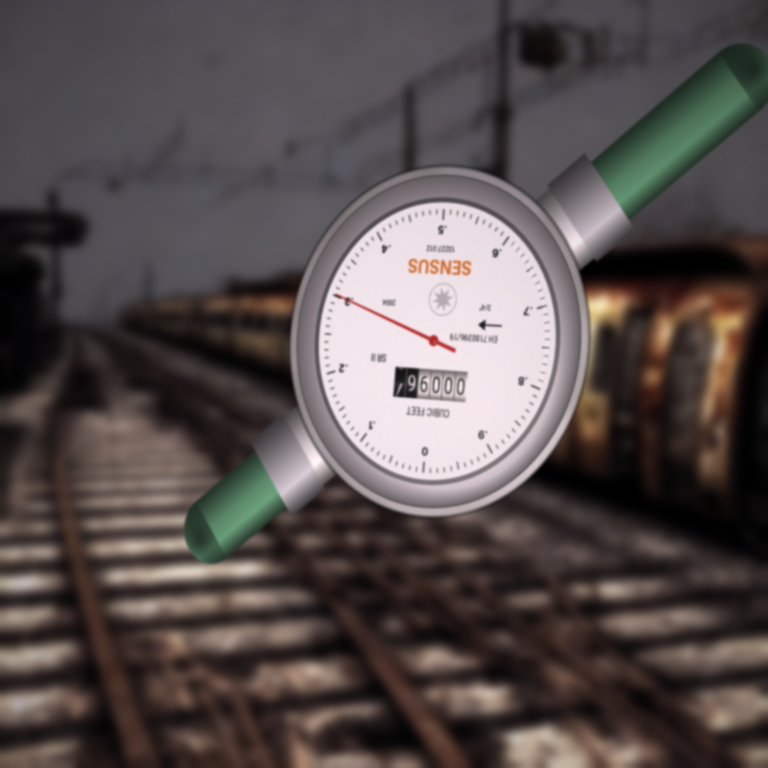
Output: **967.30** ft³
